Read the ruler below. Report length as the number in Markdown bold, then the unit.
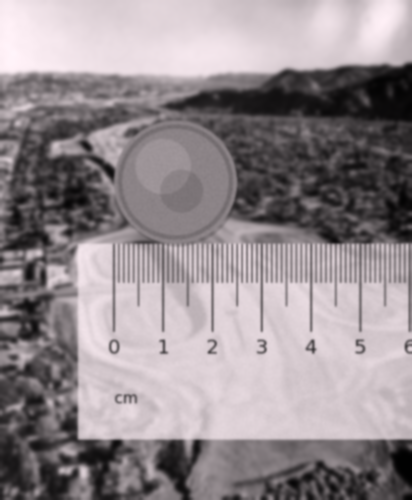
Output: **2.5** cm
